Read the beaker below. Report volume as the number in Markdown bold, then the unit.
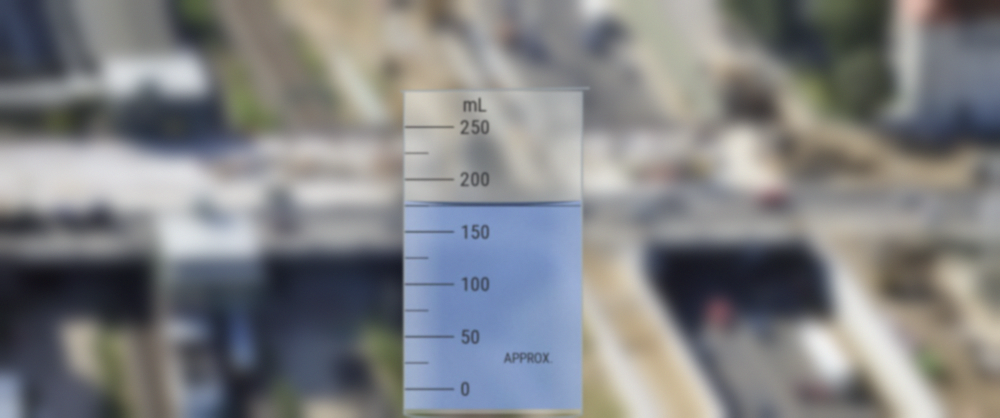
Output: **175** mL
